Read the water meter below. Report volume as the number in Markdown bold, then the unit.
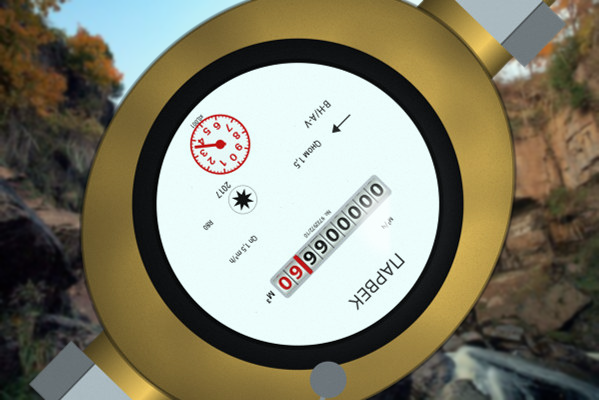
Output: **66.603** m³
